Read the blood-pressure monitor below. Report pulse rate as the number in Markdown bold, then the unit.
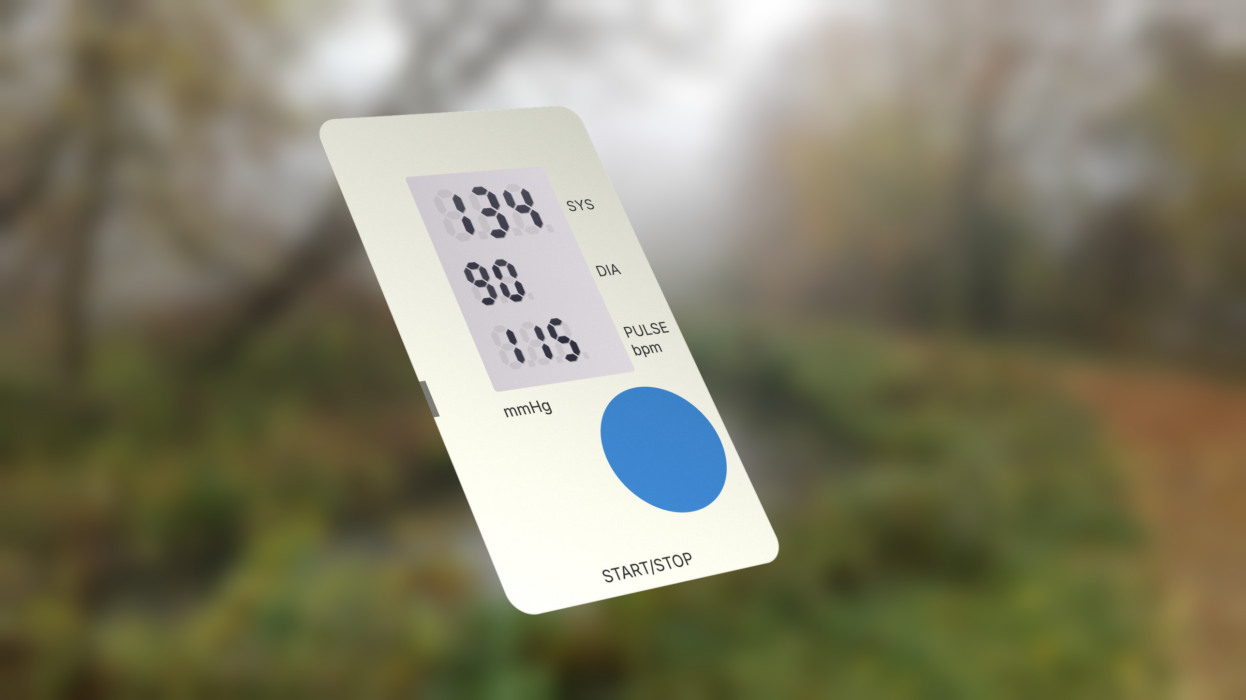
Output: **115** bpm
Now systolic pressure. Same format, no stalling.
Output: **134** mmHg
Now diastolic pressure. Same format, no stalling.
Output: **90** mmHg
